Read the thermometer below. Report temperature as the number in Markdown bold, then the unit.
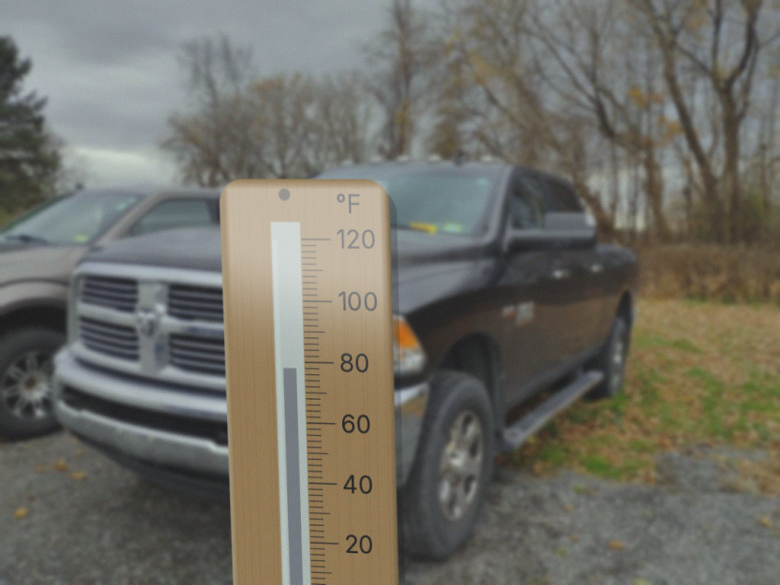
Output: **78** °F
